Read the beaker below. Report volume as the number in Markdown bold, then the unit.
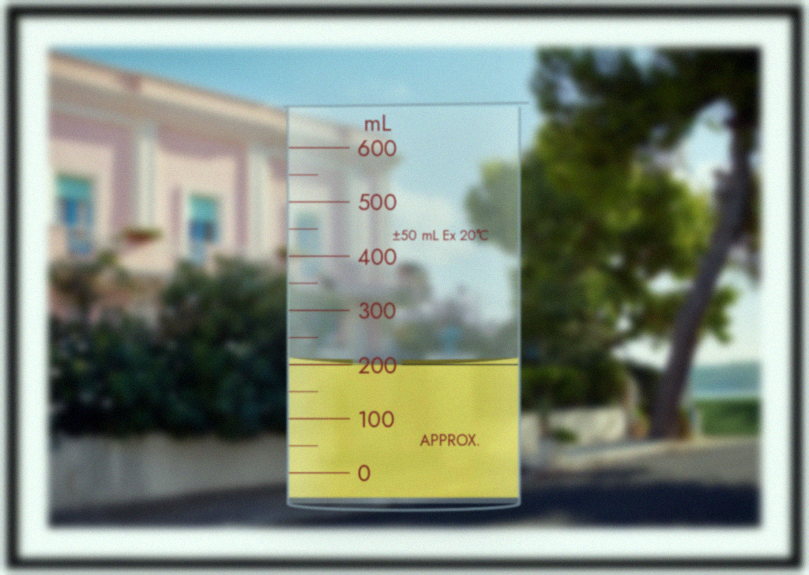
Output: **200** mL
